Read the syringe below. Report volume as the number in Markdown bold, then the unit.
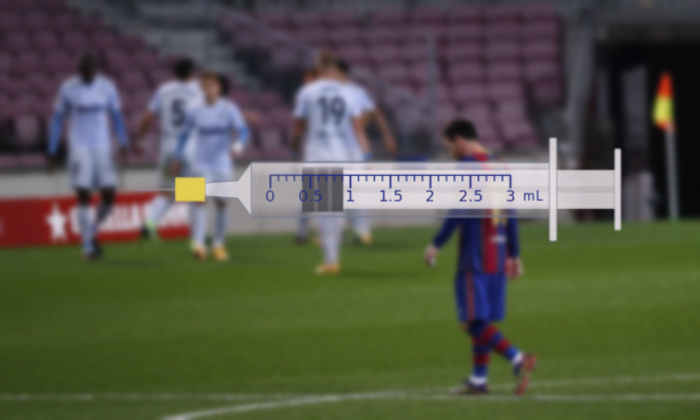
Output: **0.4** mL
